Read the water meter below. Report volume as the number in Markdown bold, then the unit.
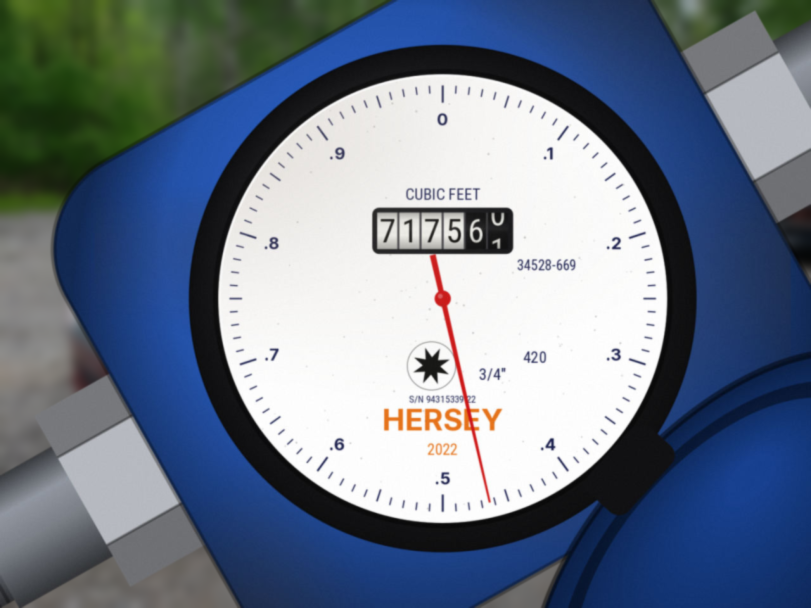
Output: **717560.46** ft³
